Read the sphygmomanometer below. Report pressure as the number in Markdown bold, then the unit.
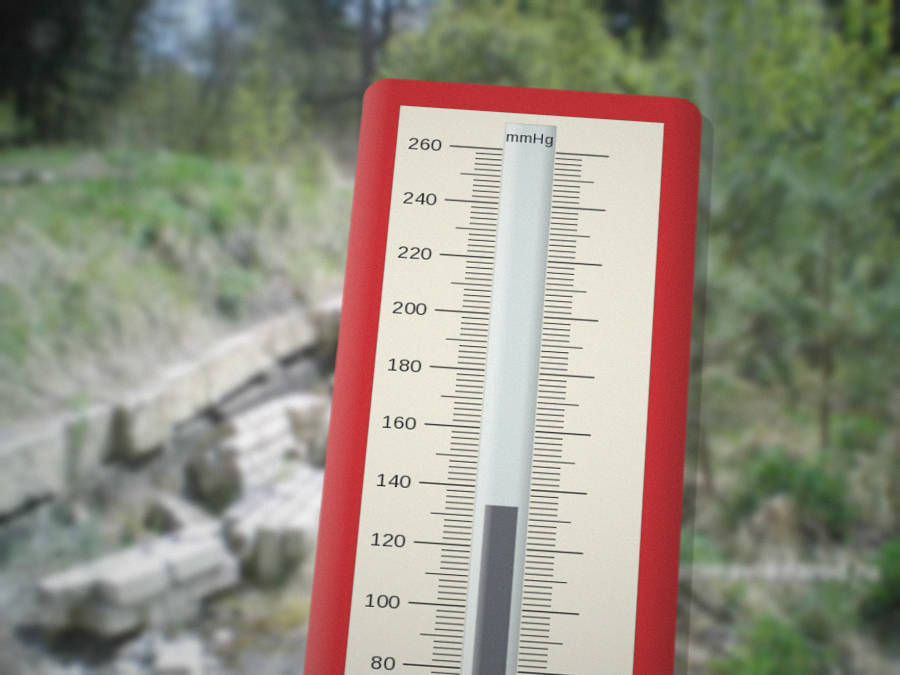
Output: **134** mmHg
